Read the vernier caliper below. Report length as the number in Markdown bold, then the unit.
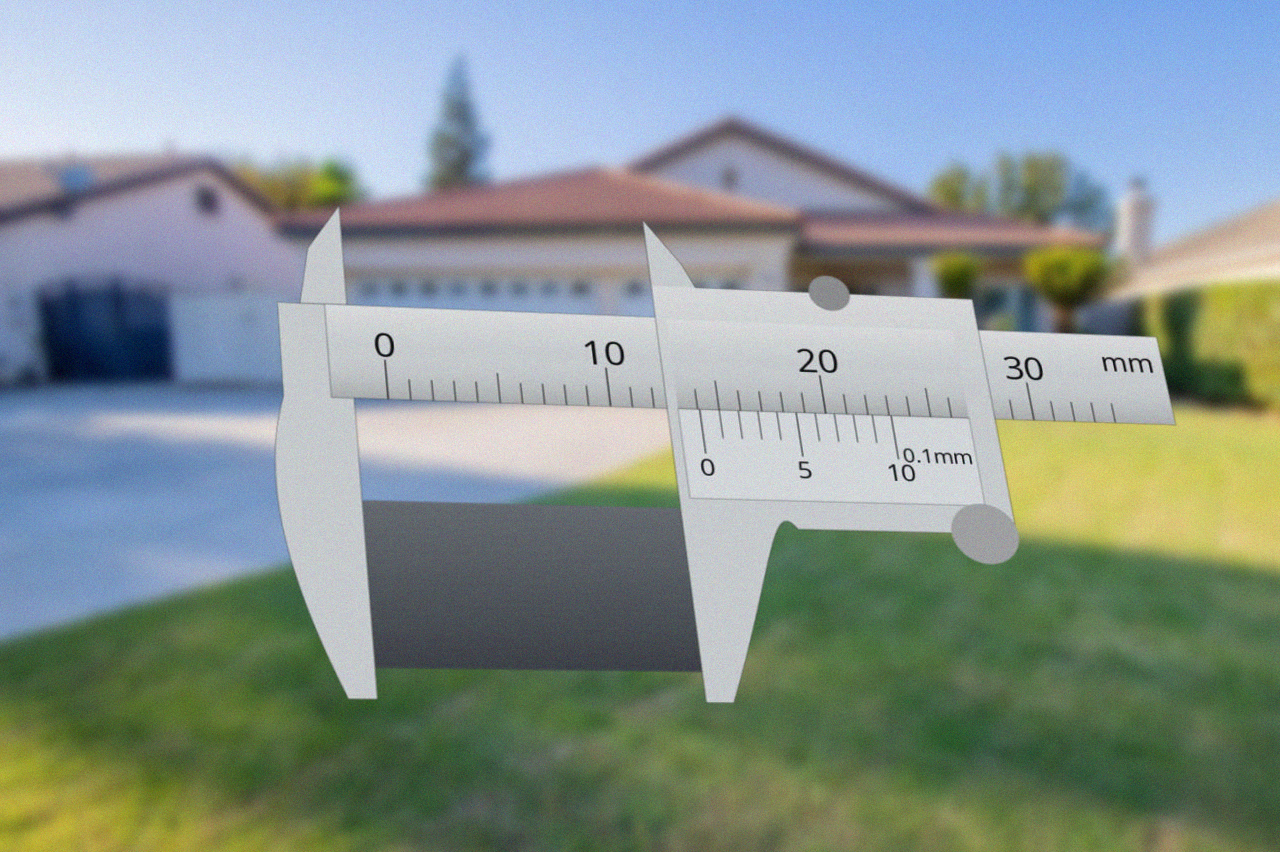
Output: **14.1** mm
